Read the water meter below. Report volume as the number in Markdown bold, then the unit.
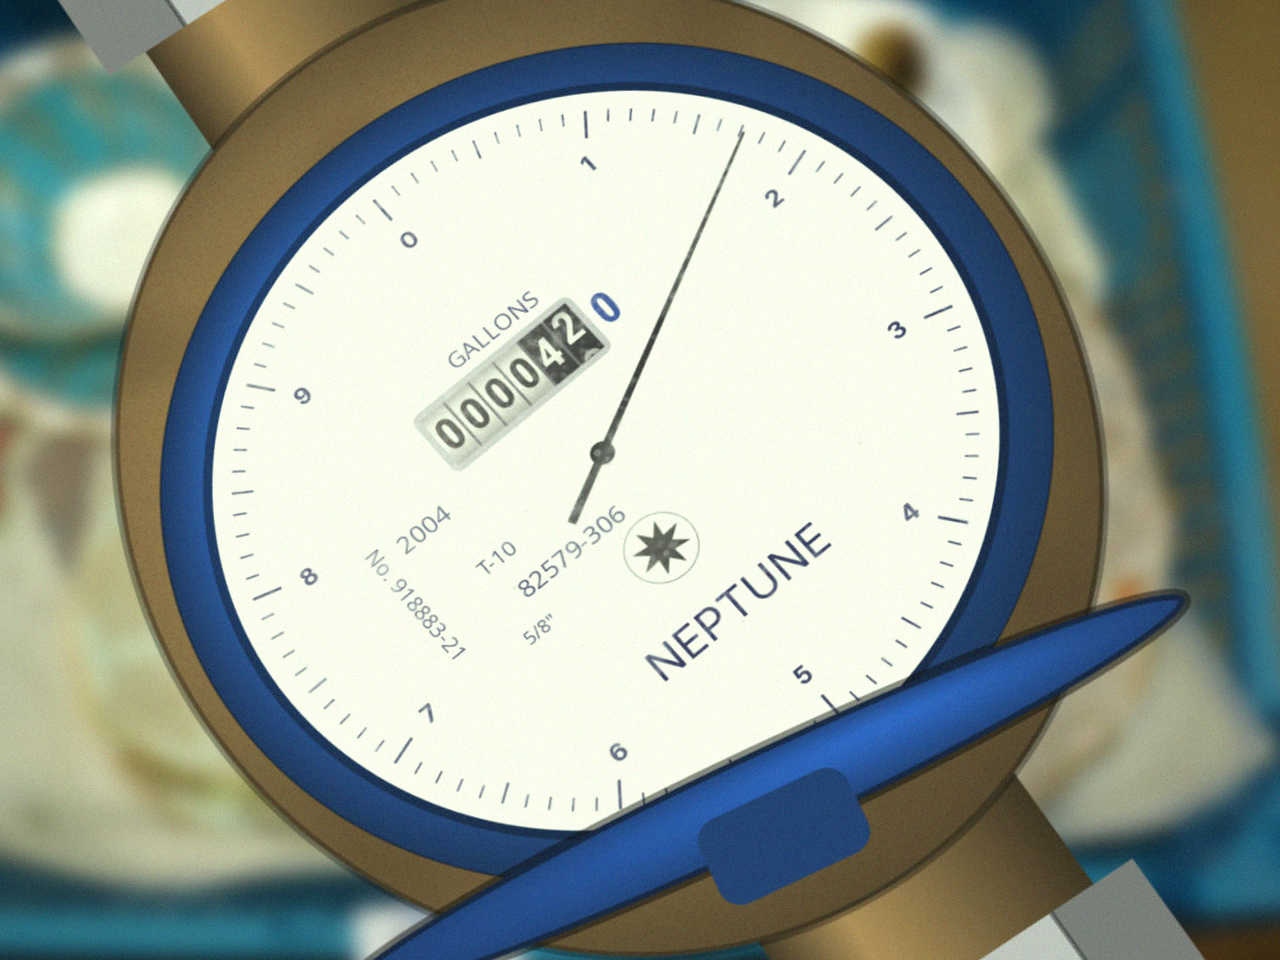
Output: **421.7** gal
